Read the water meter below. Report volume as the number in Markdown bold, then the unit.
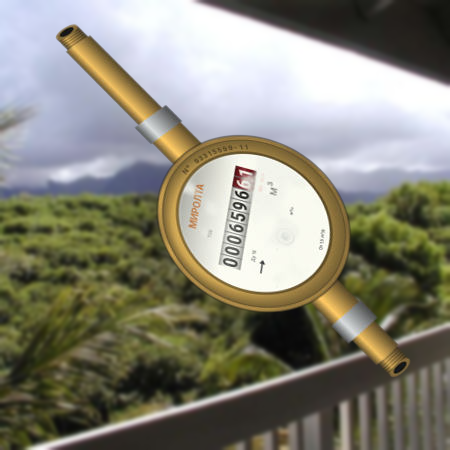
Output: **6596.61** m³
